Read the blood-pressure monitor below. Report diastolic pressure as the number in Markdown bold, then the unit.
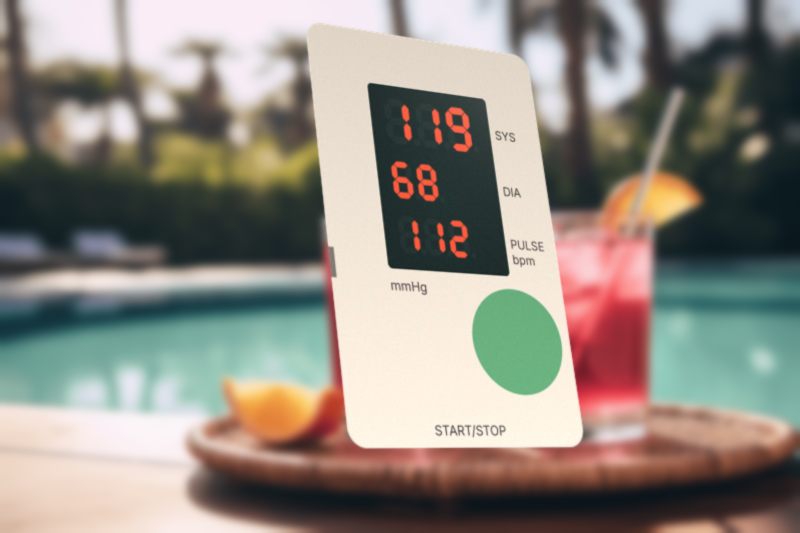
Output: **68** mmHg
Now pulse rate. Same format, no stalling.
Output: **112** bpm
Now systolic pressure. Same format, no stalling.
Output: **119** mmHg
